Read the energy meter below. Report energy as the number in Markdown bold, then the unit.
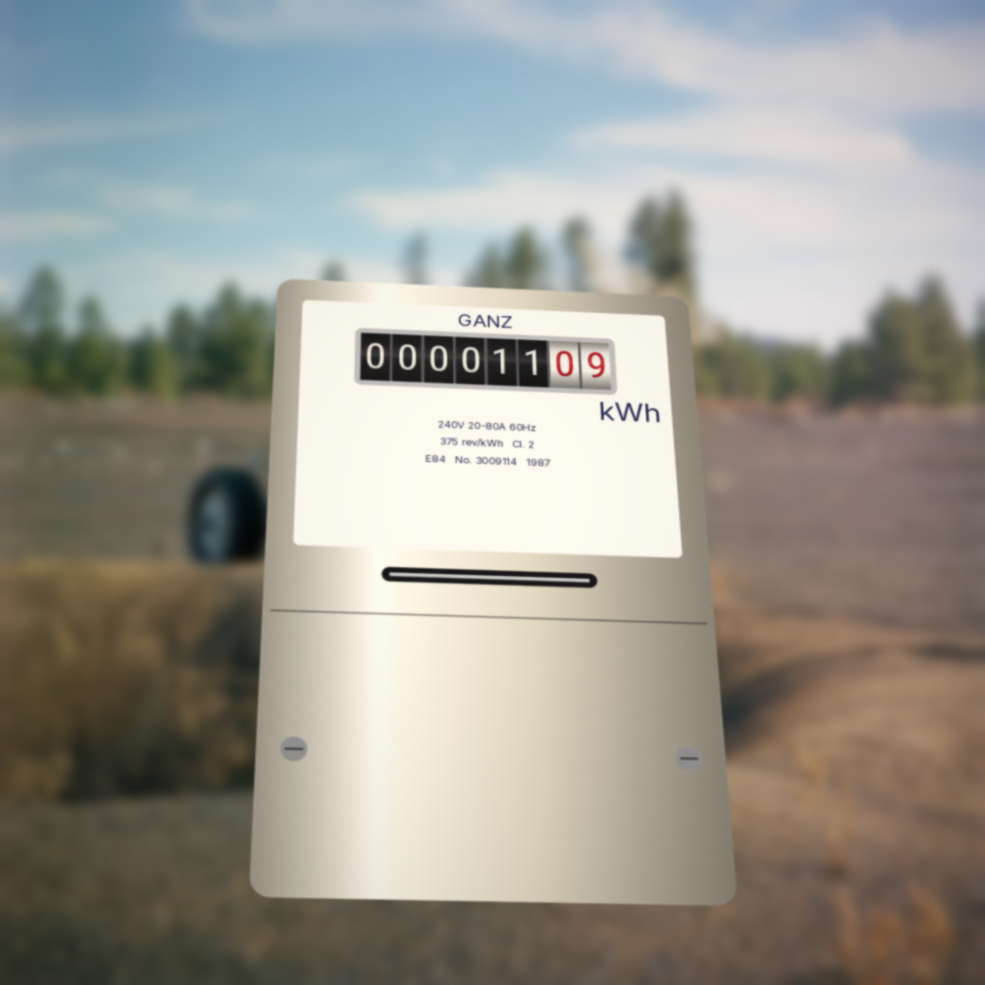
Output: **11.09** kWh
